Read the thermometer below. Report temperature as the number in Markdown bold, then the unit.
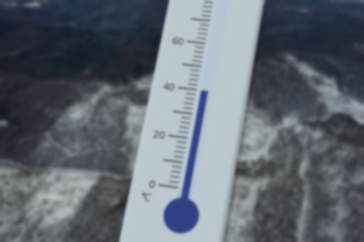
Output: **40** °C
